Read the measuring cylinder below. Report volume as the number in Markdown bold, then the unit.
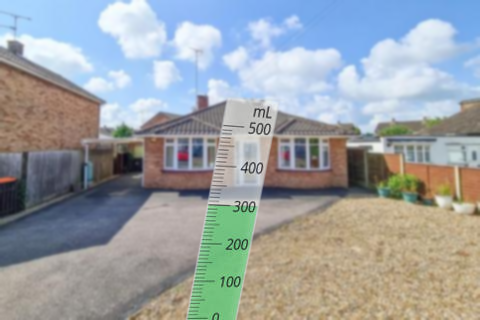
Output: **300** mL
